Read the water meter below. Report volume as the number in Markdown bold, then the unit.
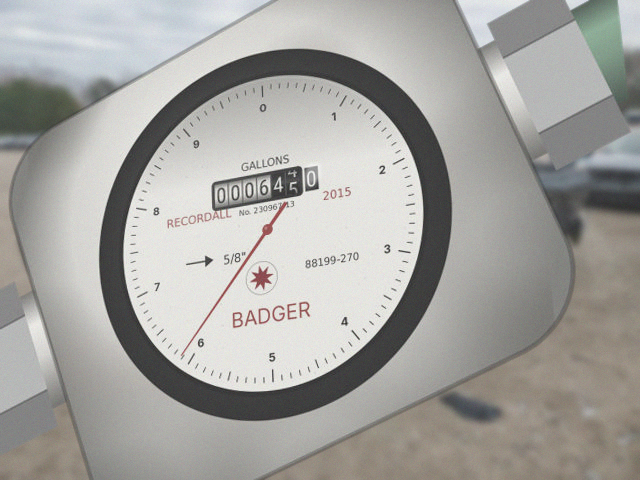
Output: **6446.1** gal
